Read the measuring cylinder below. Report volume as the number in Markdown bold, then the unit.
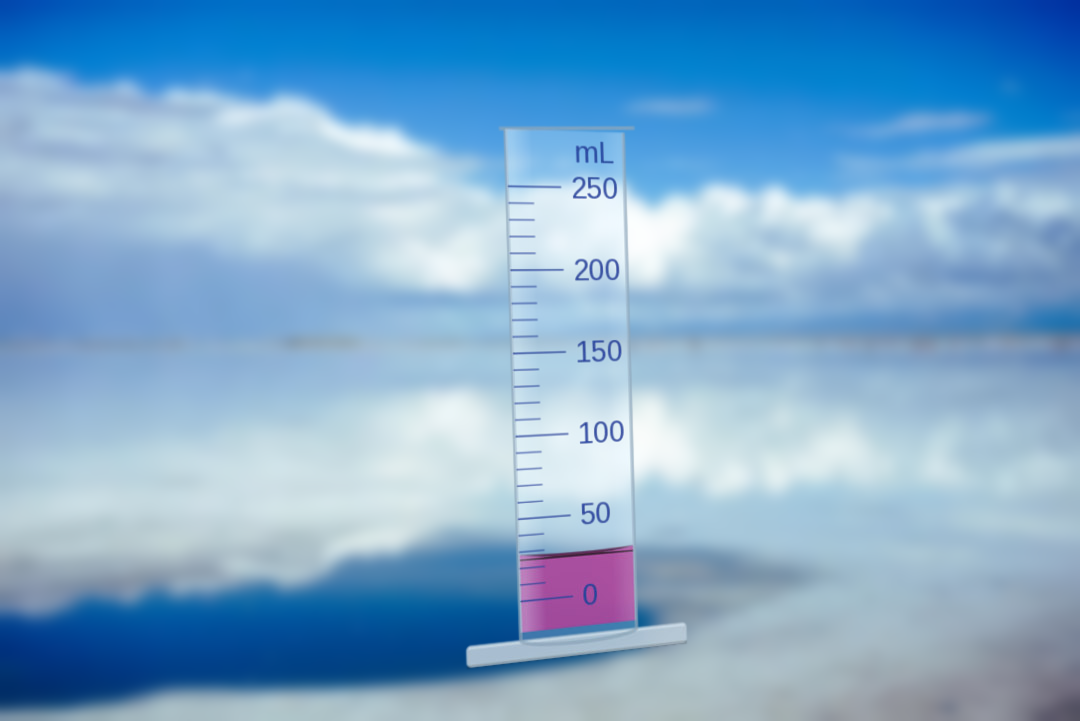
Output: **25** mL
